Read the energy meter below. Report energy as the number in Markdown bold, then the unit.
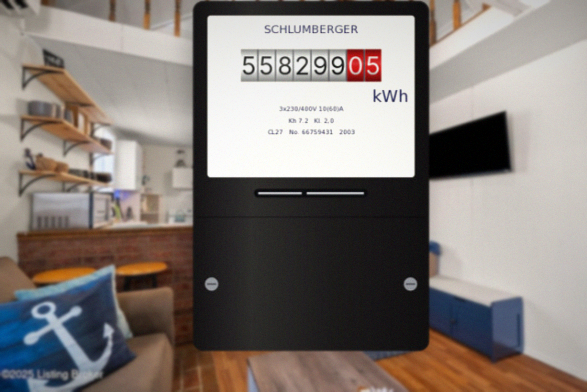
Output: **558299.05** kWh
